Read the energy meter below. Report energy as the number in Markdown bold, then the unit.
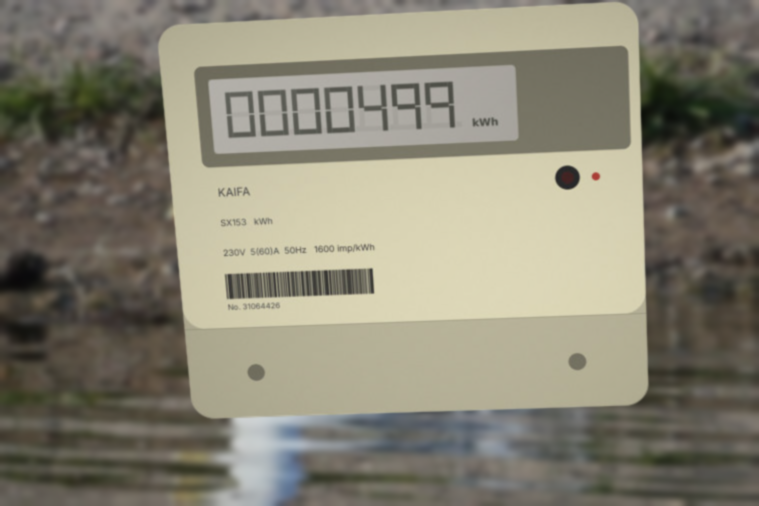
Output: **499** kWh
